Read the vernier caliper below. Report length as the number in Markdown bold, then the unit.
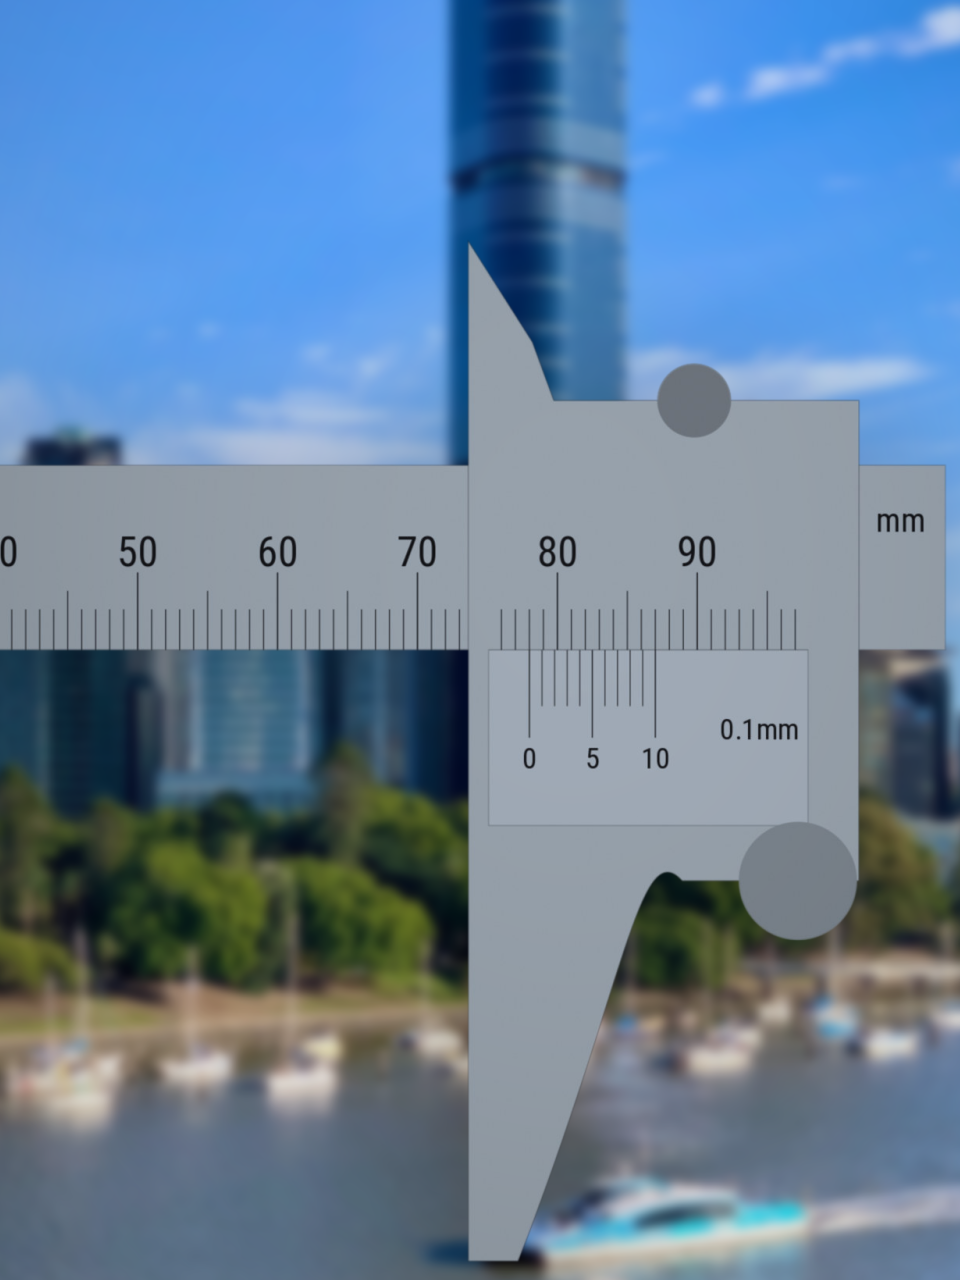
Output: **78.0** mm
